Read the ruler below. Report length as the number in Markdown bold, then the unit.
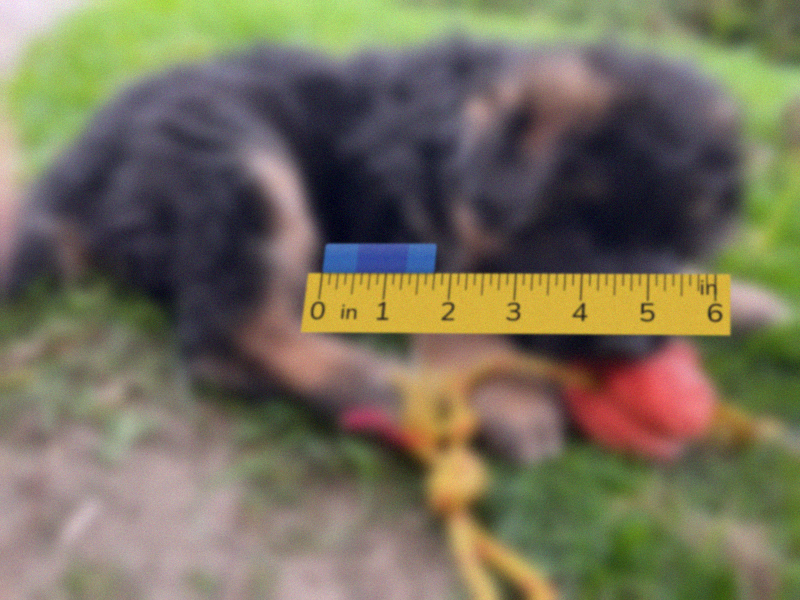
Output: **1.75** in
